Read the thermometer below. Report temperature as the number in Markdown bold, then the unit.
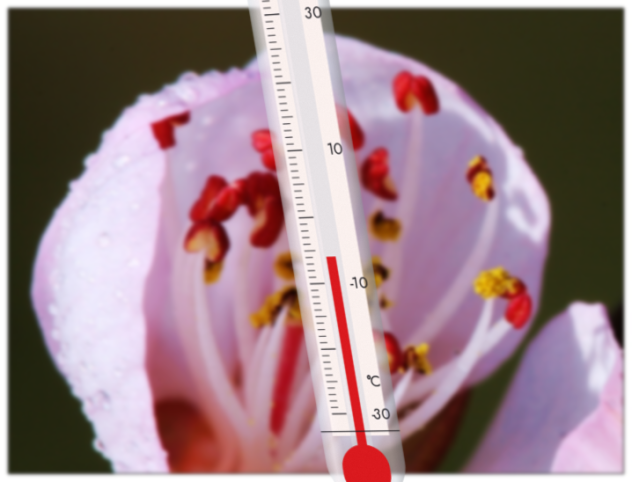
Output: **-6** °C
